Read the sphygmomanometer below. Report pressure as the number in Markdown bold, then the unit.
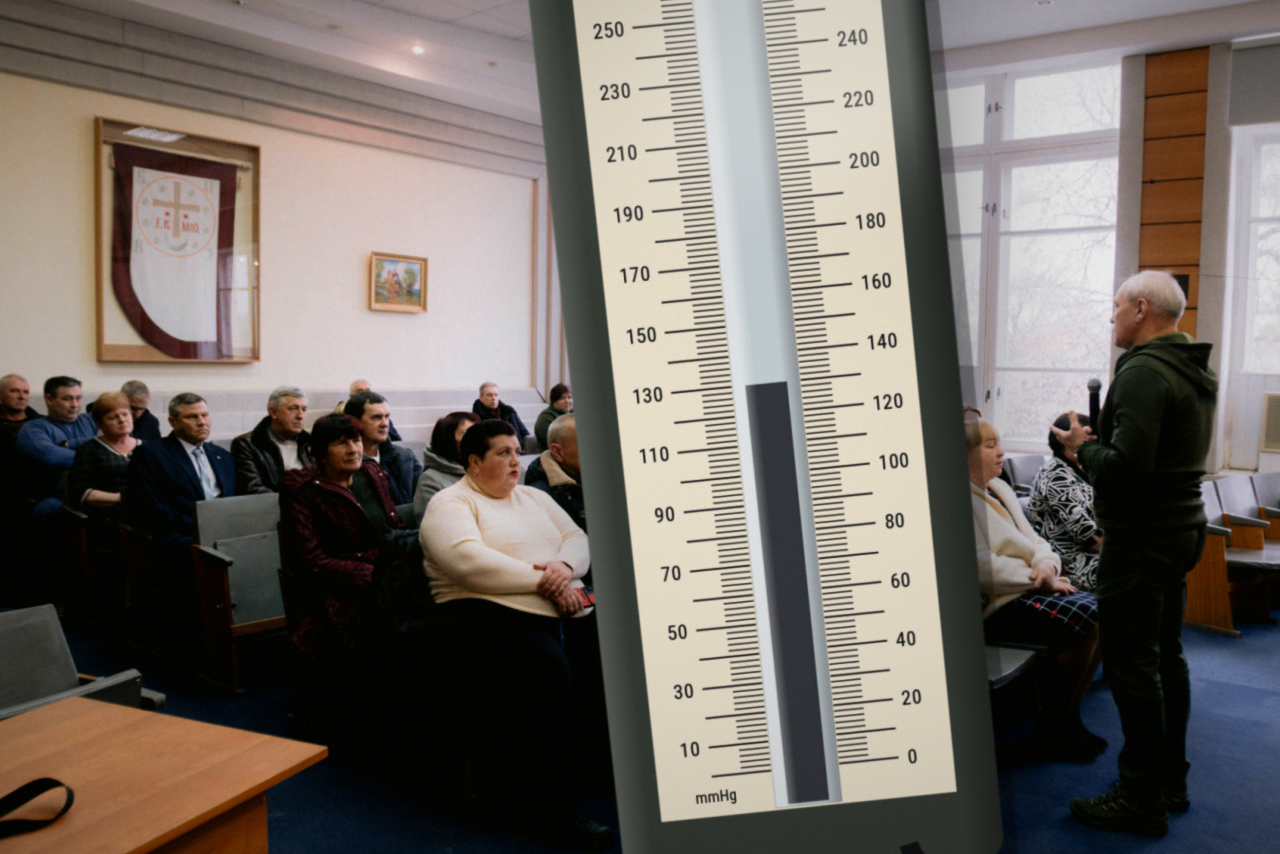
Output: **130** mmHg
